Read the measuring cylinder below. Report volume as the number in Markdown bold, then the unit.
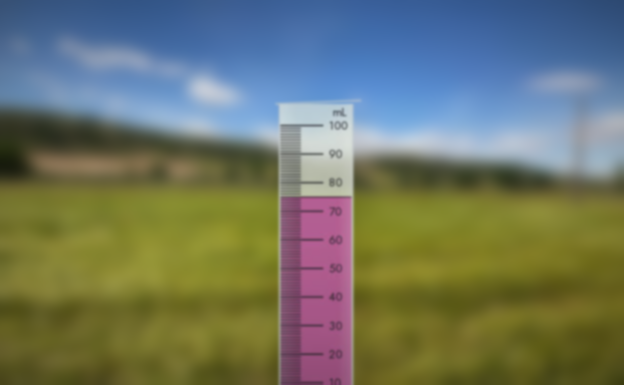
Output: **75** mL
